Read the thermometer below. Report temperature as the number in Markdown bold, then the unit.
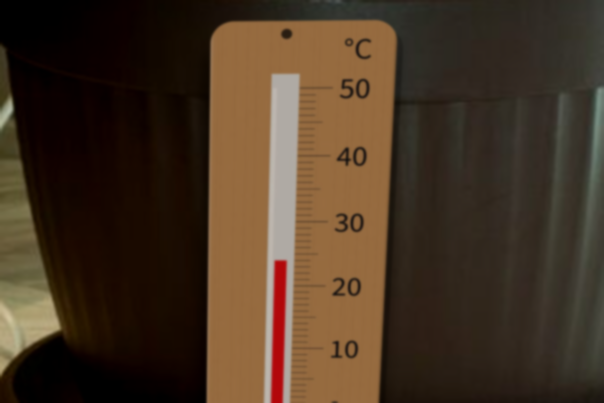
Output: **24** °C
